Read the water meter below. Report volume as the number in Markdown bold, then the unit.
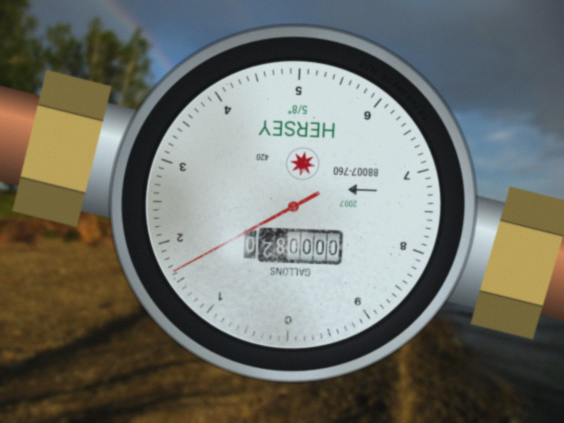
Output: **821.6** gal
